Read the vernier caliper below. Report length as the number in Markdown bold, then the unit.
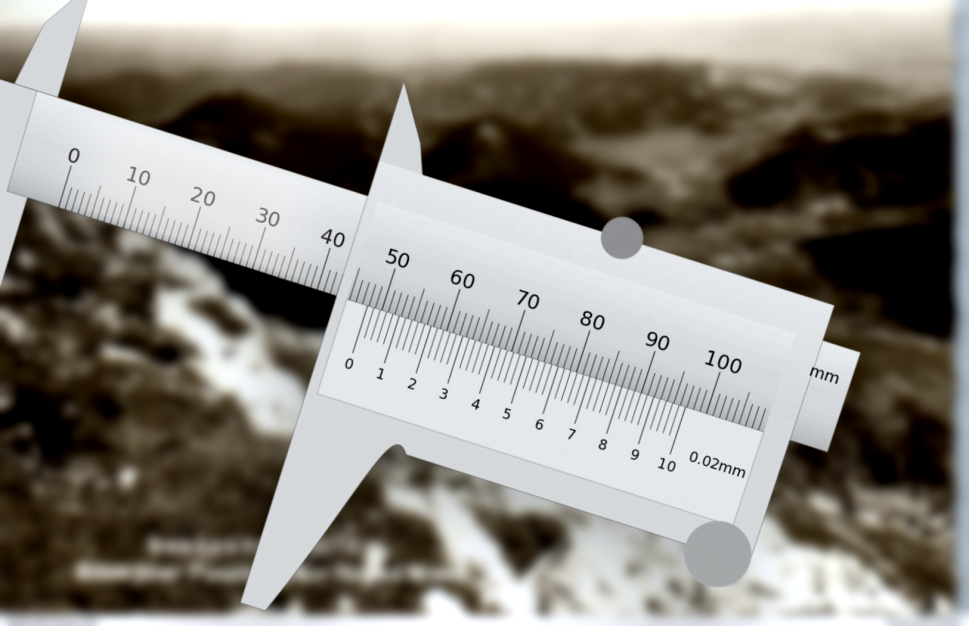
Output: **47.8** mm
